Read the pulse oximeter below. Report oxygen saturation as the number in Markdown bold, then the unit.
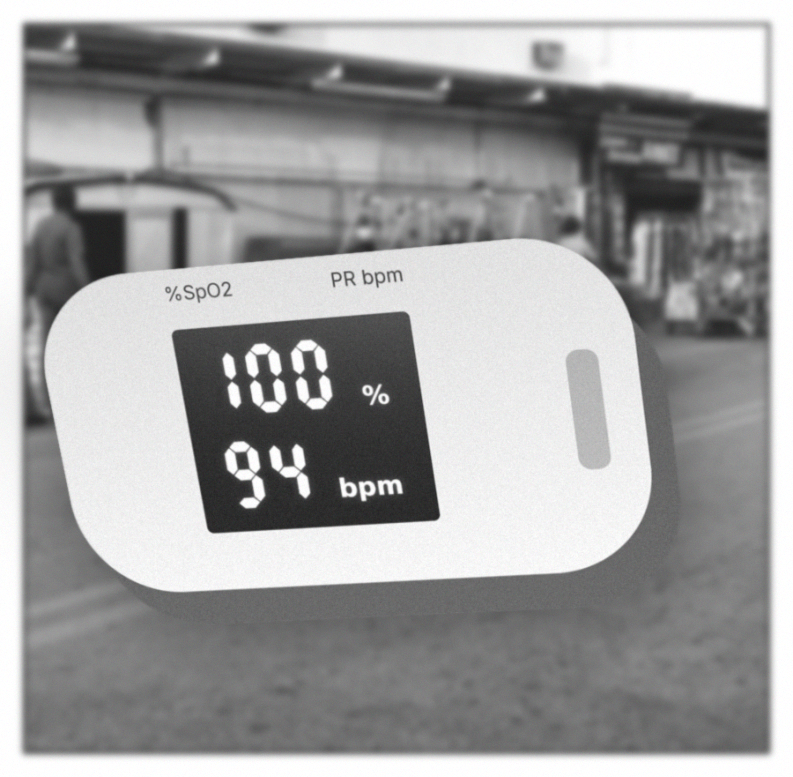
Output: **100** %
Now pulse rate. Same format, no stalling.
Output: **94** bpm
